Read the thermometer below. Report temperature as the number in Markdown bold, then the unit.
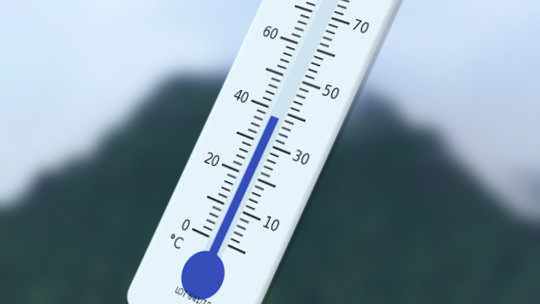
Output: **38** °C
